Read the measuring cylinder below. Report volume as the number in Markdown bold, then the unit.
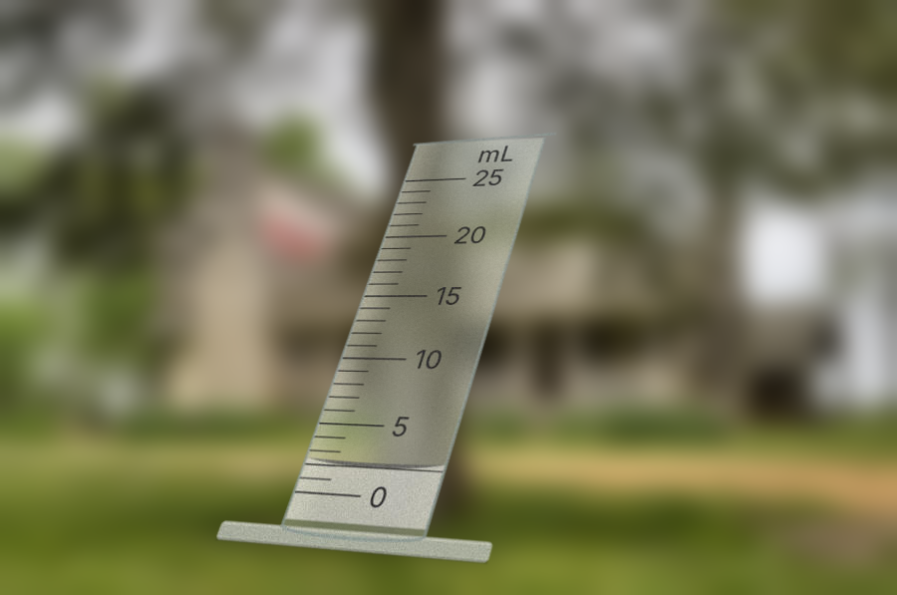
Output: **2** mL
